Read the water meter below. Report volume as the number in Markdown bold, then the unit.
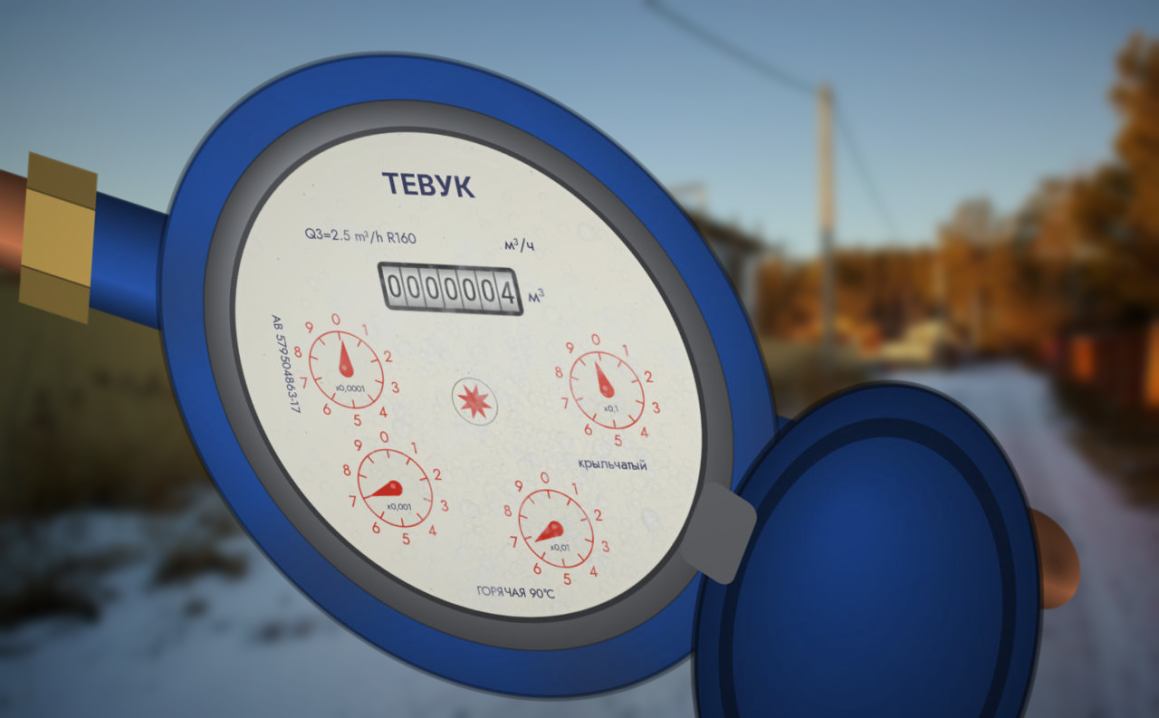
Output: **3.9670** m³
